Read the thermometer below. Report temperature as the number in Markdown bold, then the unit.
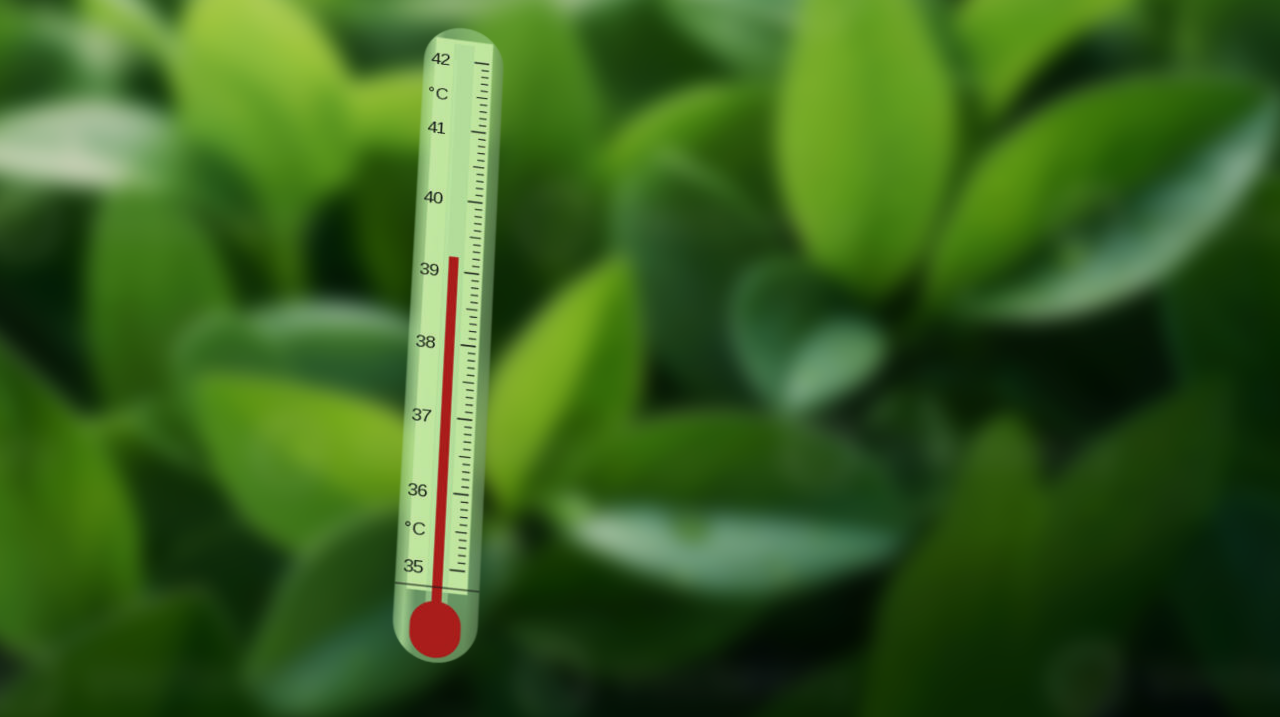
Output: **39.2** °C
